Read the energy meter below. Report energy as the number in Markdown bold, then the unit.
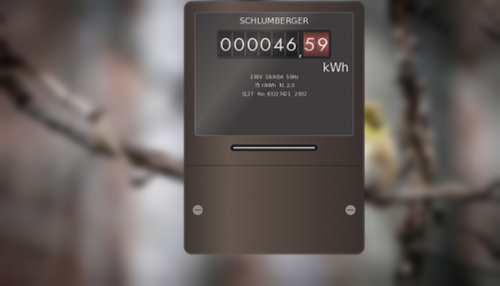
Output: **46.59** kWh
